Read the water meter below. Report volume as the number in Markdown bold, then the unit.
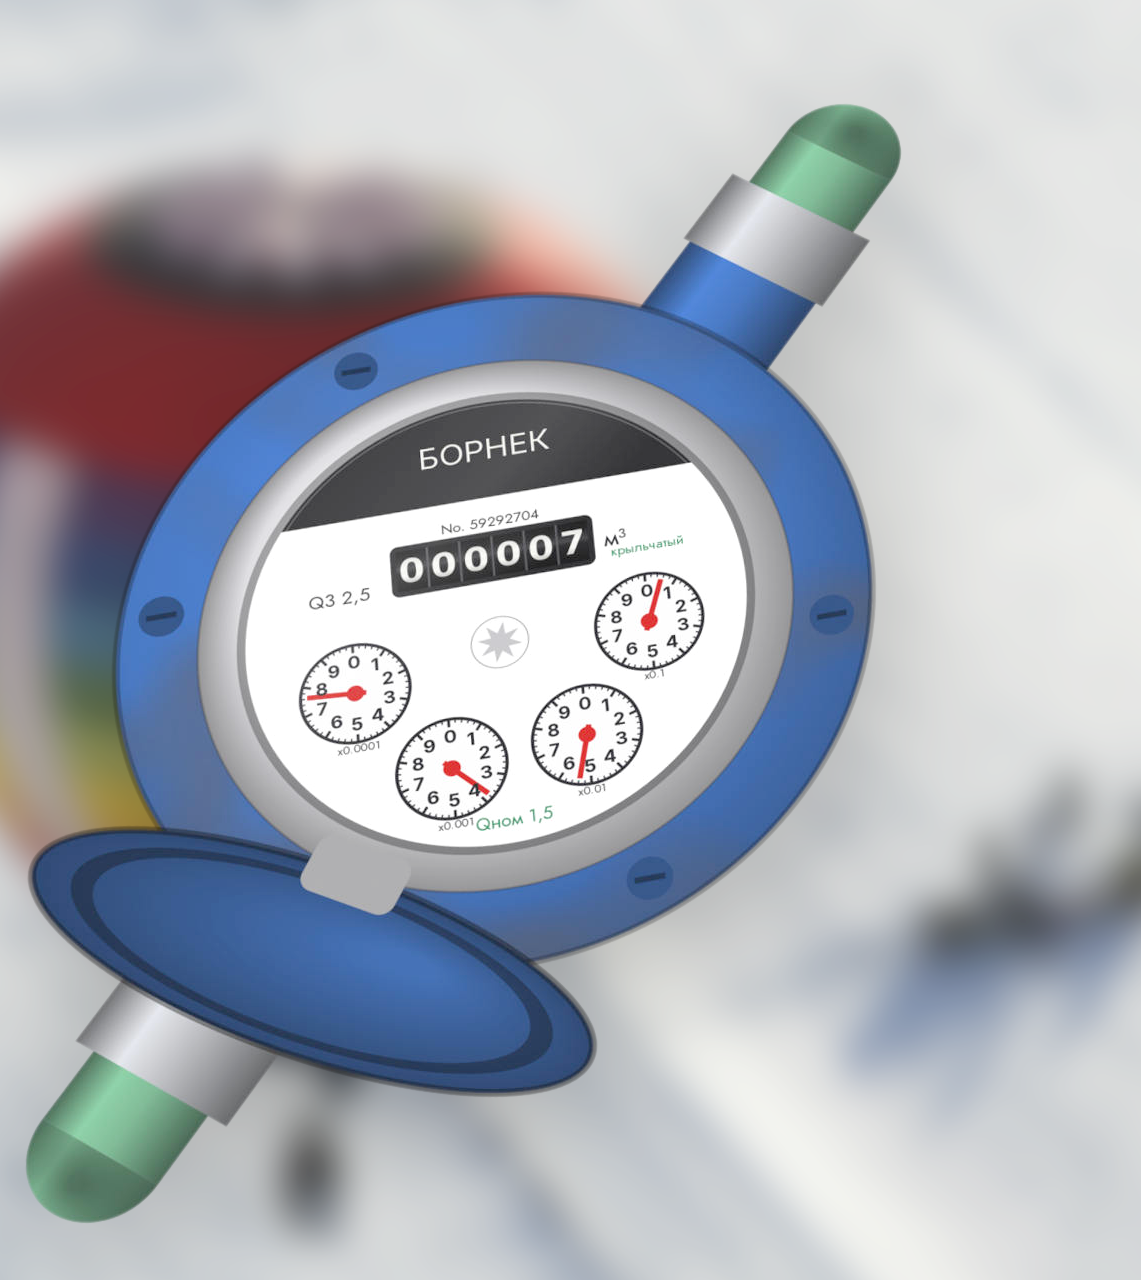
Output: **7.0537** m³
